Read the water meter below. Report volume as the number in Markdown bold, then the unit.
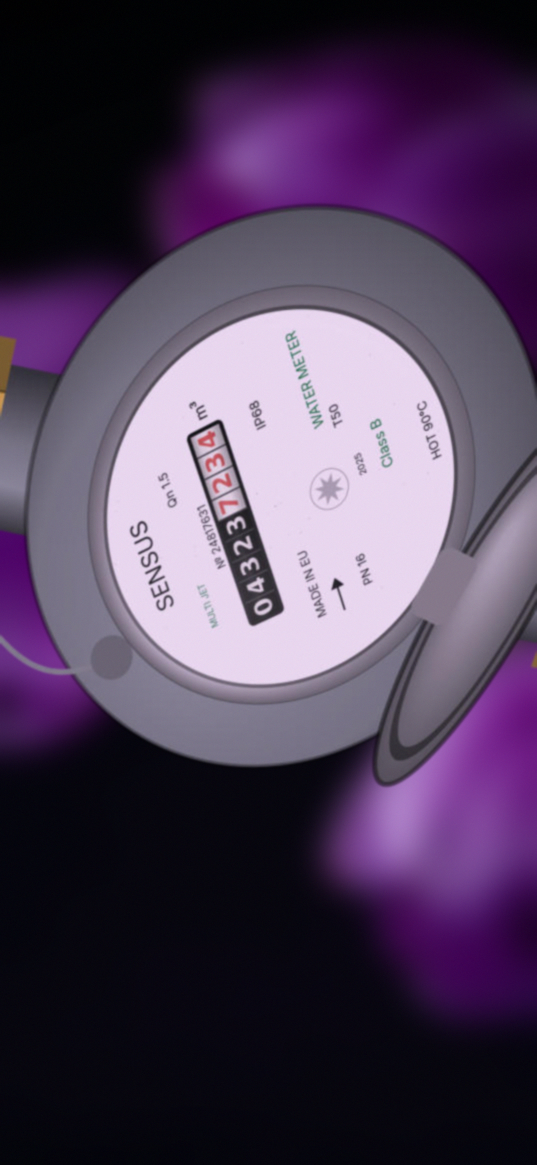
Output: **4323.7234** m³
